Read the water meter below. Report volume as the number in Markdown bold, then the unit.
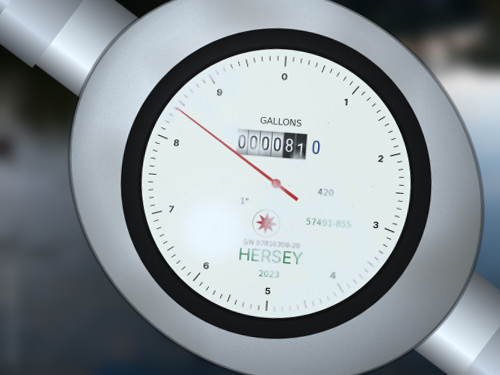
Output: **808.4** gal
